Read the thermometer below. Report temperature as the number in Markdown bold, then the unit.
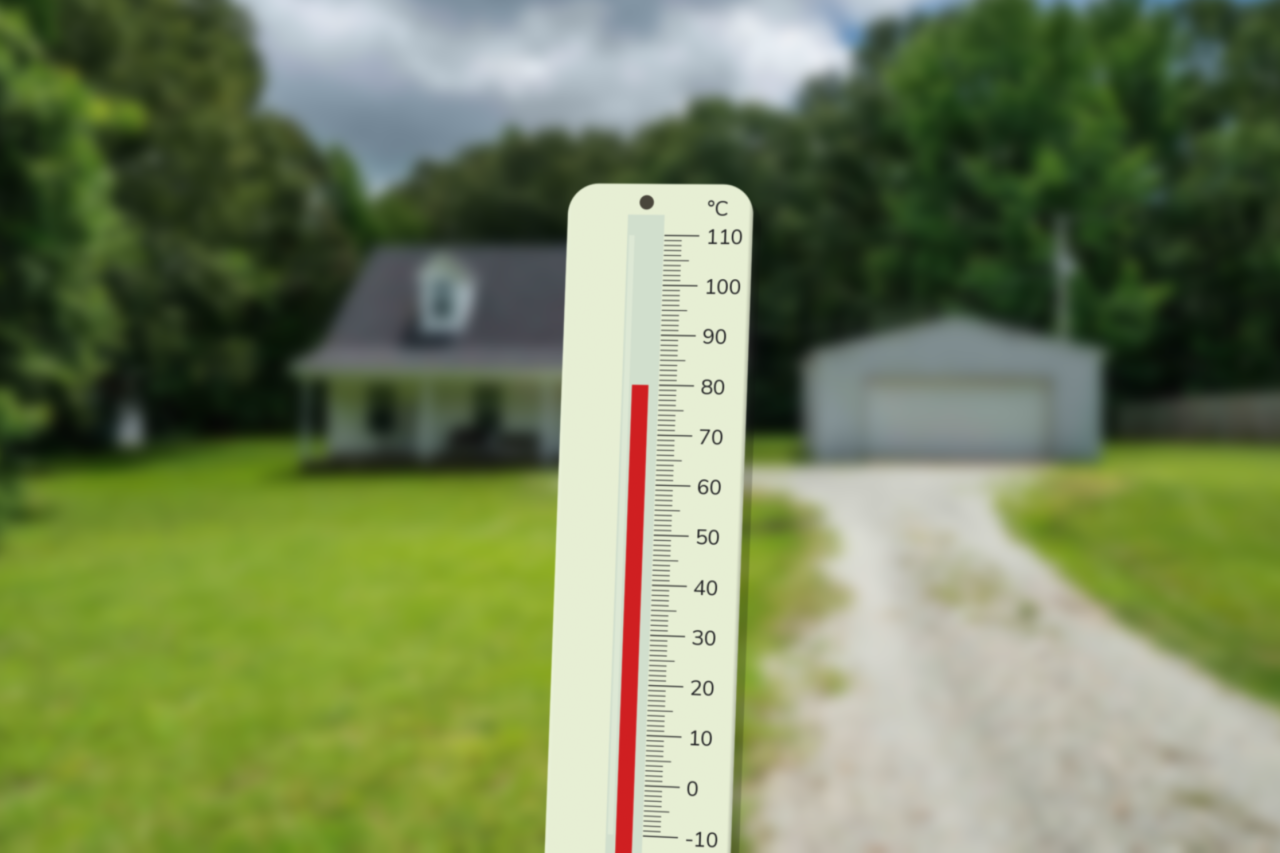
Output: **80** °C
